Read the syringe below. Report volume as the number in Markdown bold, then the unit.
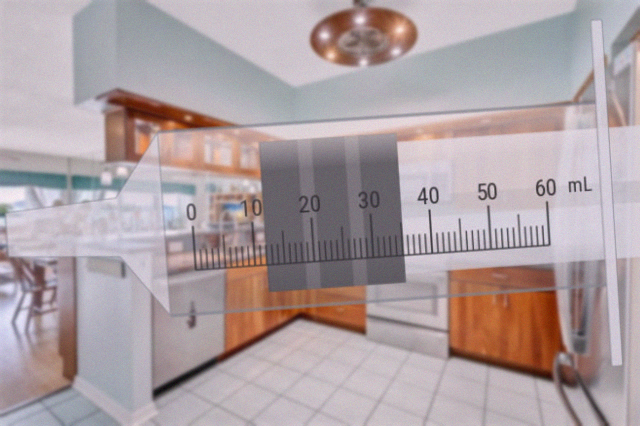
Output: **12** mL
